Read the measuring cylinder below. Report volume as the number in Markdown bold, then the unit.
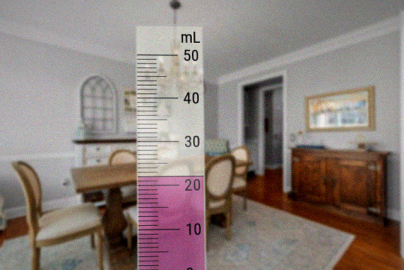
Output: **22** mL
